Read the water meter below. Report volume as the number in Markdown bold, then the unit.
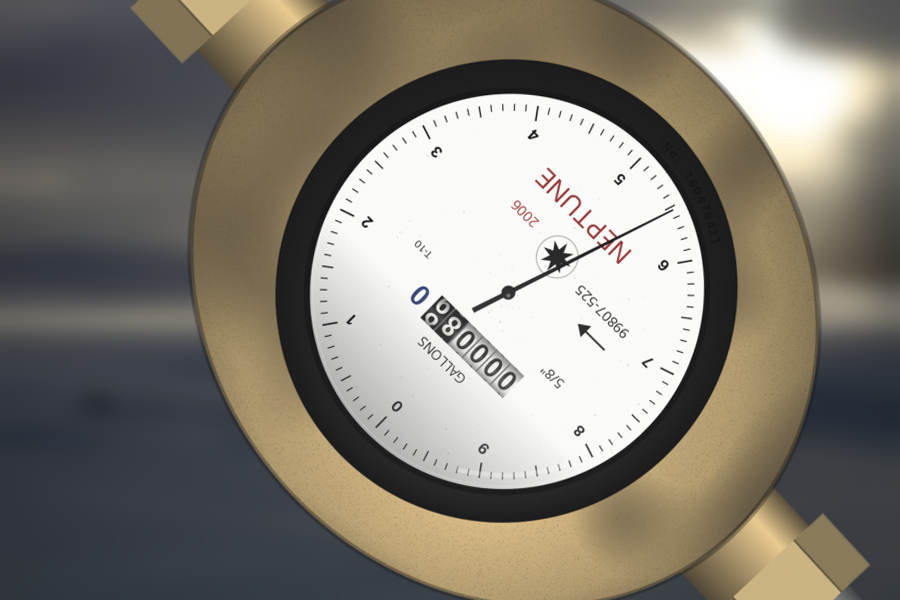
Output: **885.5** gal
